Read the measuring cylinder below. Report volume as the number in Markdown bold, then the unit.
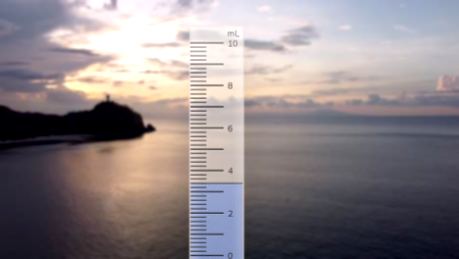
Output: **3.4** mL
